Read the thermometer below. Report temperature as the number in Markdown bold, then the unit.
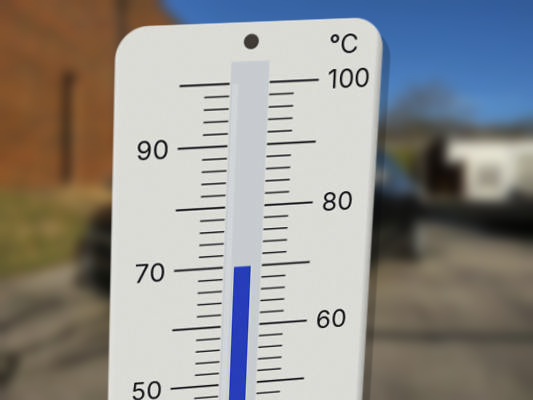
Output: **70** °C
